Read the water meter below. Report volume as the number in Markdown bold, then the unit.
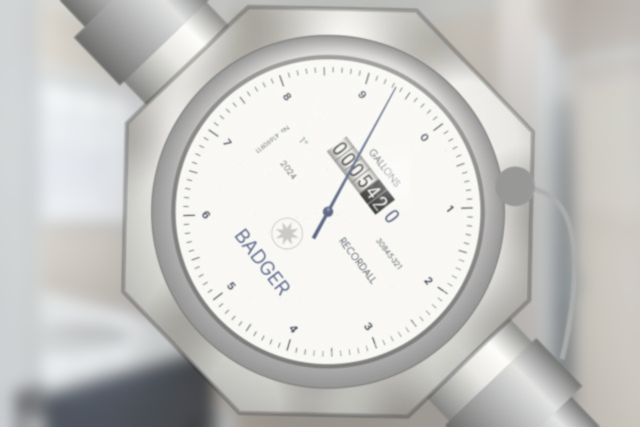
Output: **5419.3** gal
